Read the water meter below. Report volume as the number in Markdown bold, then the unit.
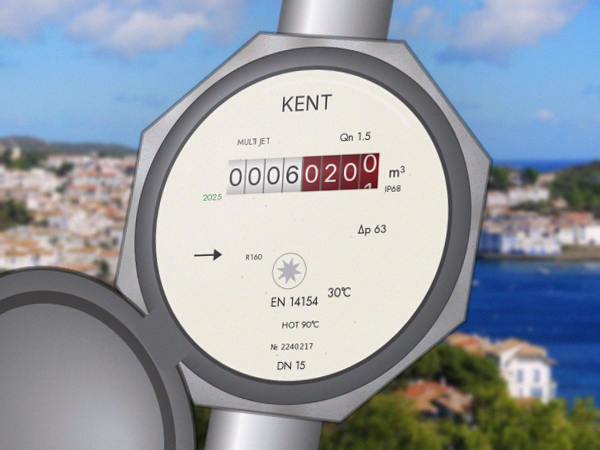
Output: **6.0200** m³
